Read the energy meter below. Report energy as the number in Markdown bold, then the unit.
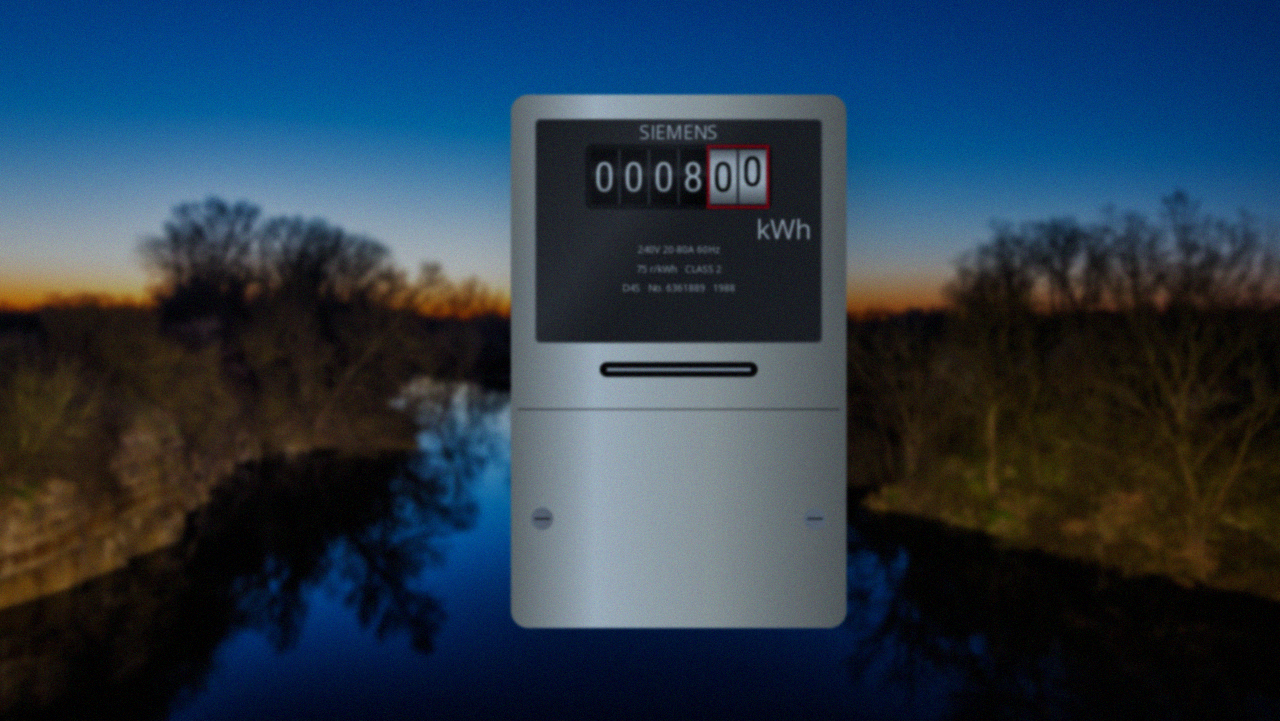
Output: **8.00** kWh
